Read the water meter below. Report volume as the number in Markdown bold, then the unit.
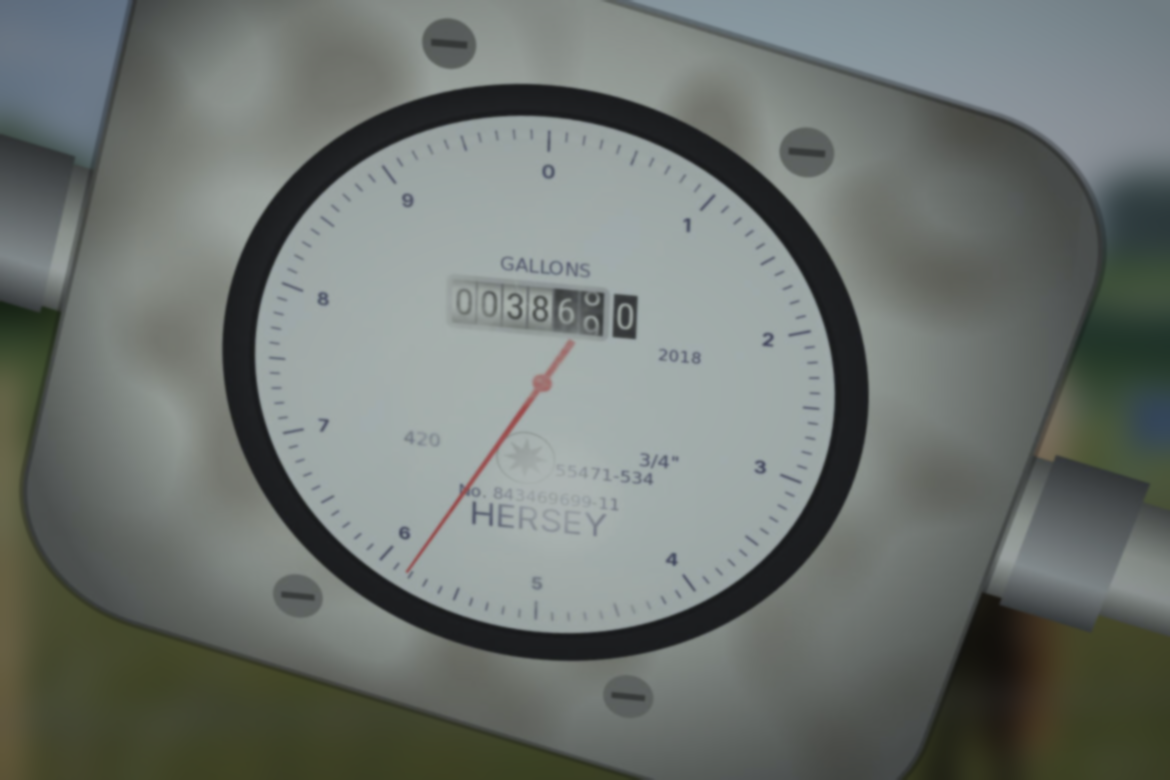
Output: **38685.8** gal
